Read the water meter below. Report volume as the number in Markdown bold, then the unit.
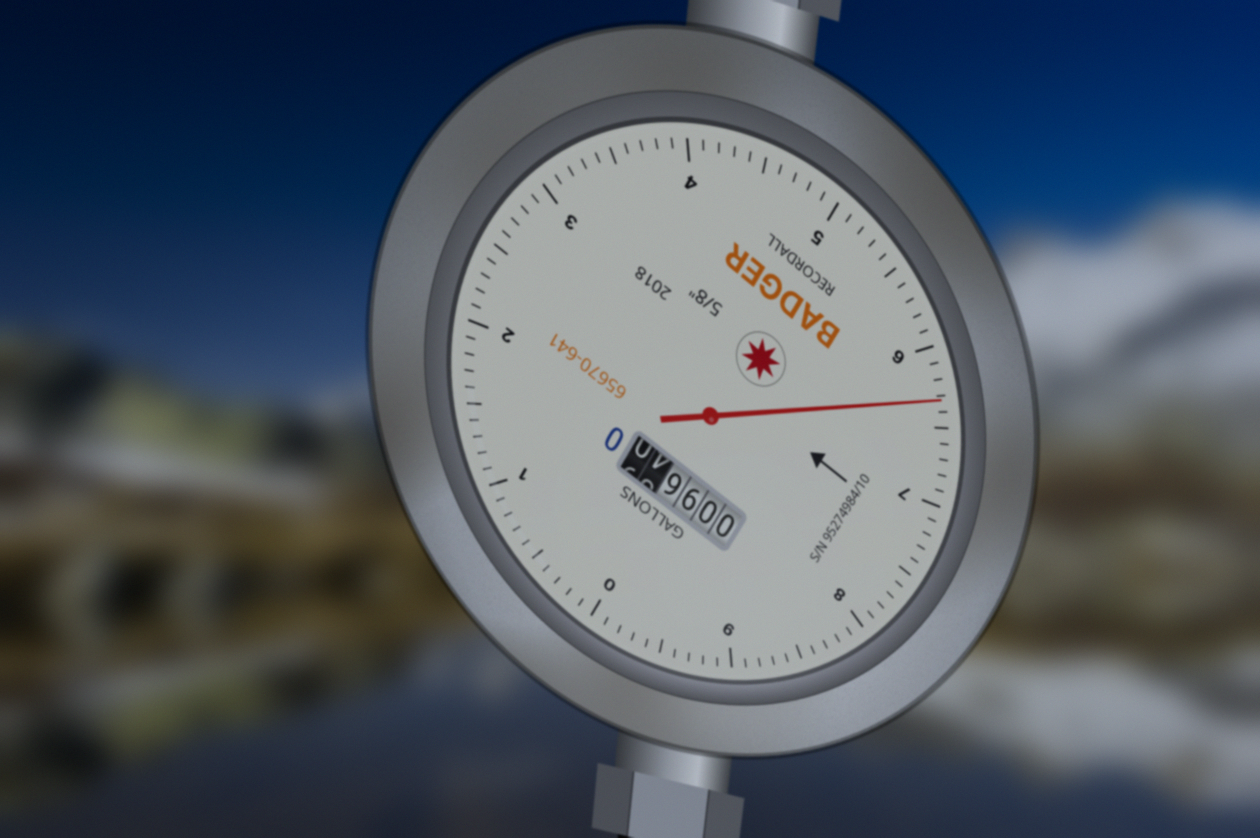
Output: **96396.3** gal
